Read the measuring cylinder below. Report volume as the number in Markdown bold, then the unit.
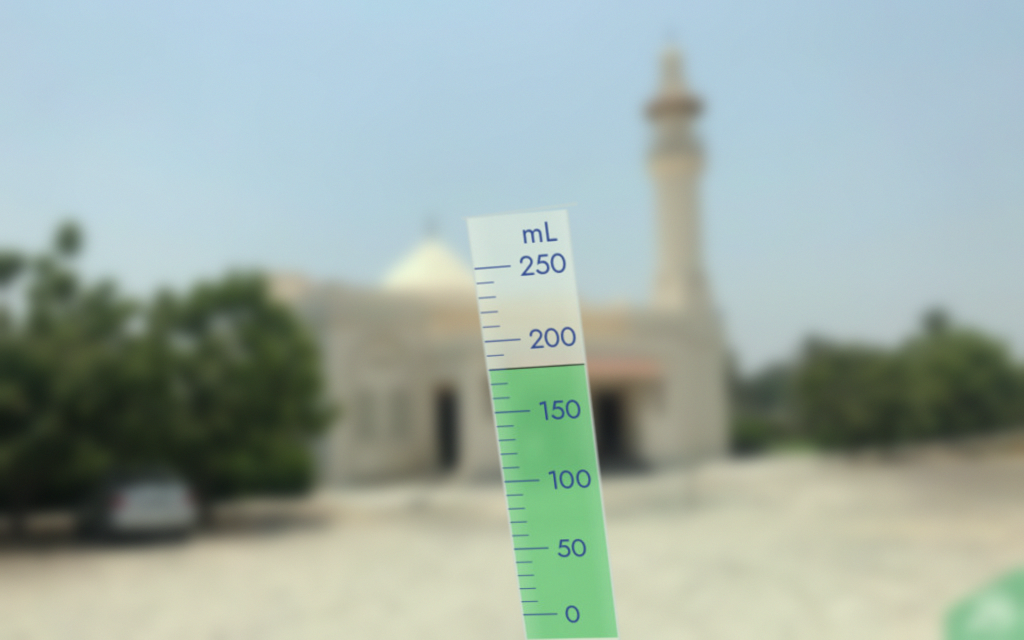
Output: **180** mL
